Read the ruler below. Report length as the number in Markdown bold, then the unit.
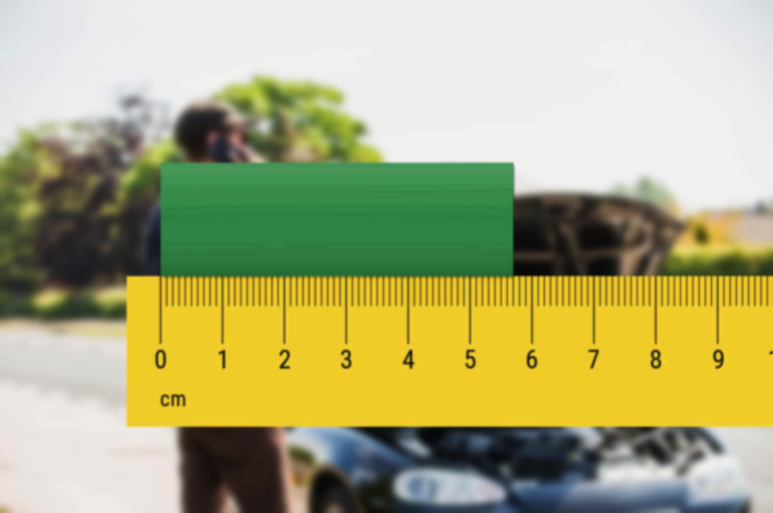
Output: **5.7** cm
